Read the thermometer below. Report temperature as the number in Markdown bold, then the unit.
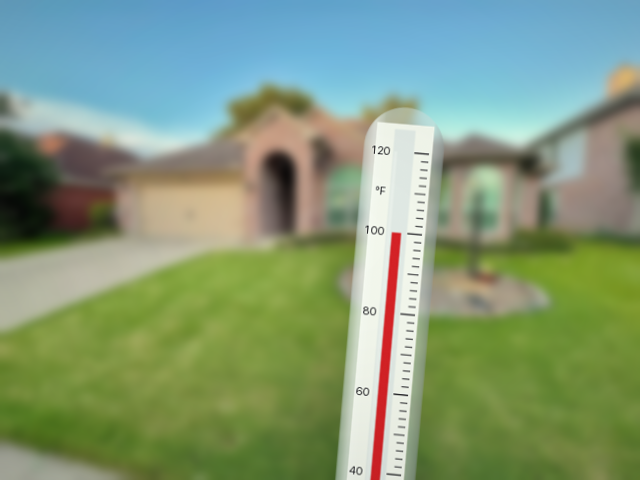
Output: **100** °F
